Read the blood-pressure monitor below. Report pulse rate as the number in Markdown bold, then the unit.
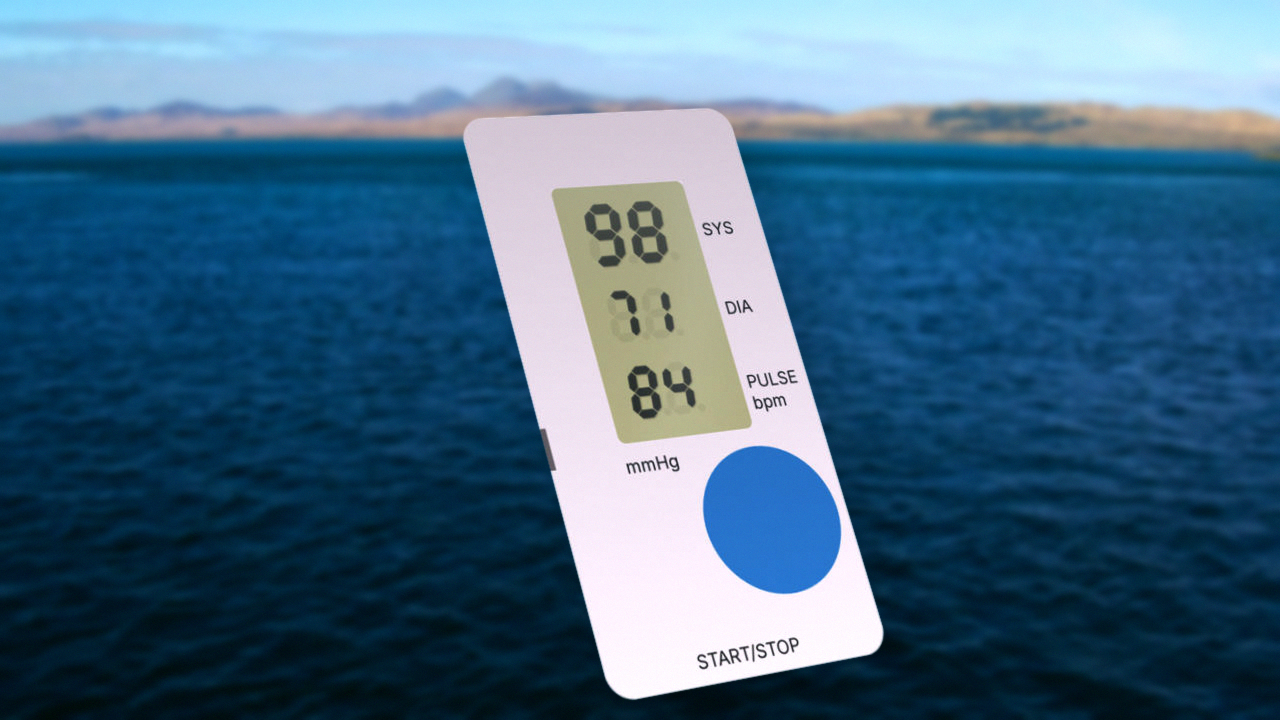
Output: **84** bpm
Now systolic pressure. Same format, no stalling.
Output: **98** mmHg
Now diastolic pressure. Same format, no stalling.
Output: **71** mmHg
